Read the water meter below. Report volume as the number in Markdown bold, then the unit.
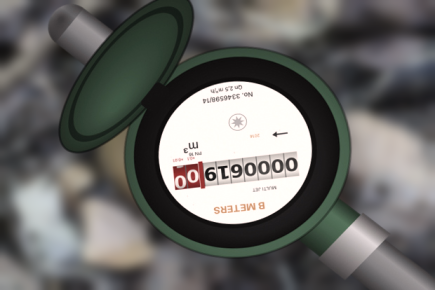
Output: **619.00** m³
